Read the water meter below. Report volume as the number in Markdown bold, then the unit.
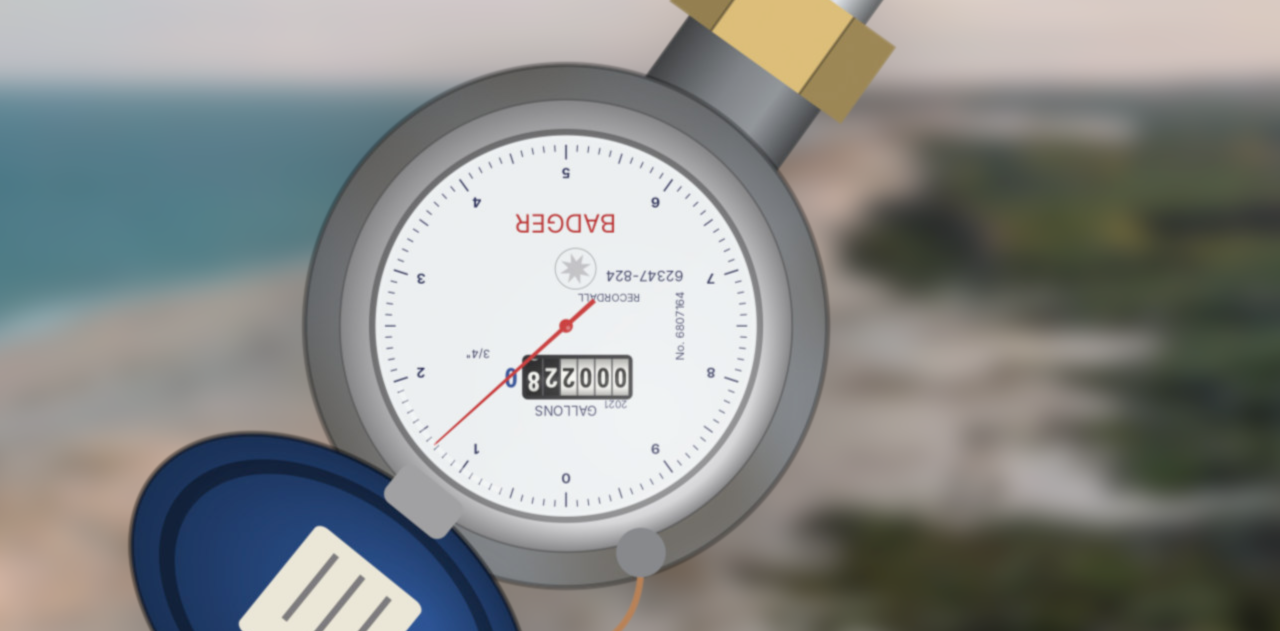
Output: **2281.3** gal
